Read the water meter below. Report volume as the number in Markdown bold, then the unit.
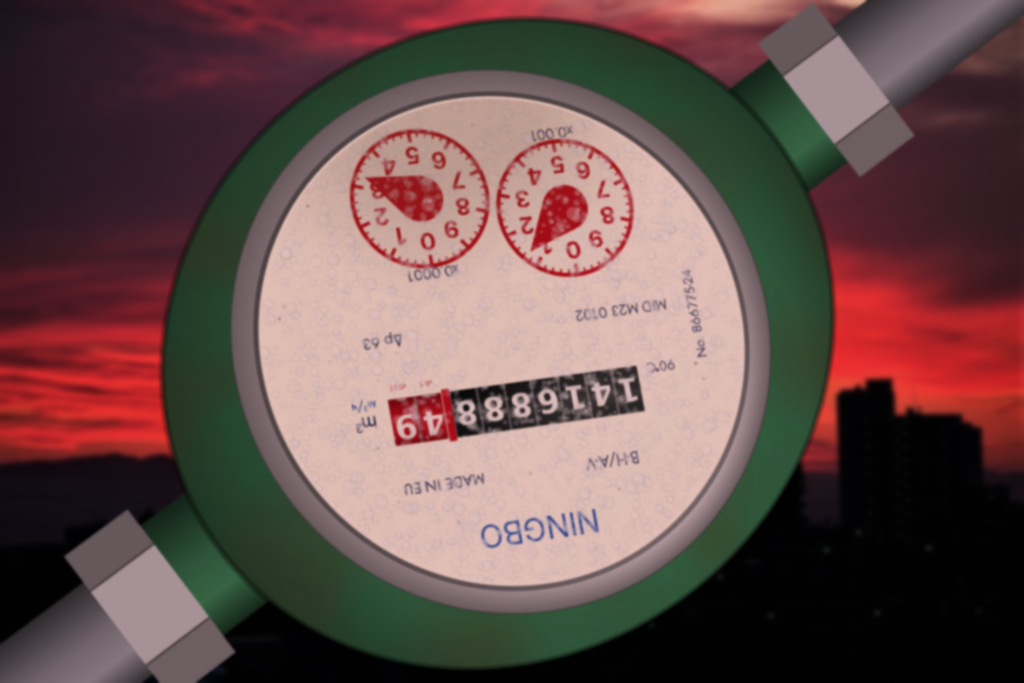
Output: **1416888.4913** m³
